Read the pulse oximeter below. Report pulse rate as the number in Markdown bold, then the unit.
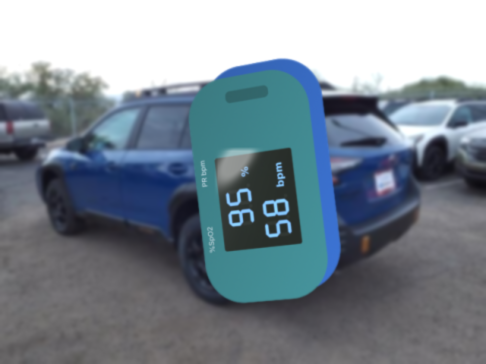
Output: **58** bpm
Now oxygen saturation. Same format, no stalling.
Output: **95** %
